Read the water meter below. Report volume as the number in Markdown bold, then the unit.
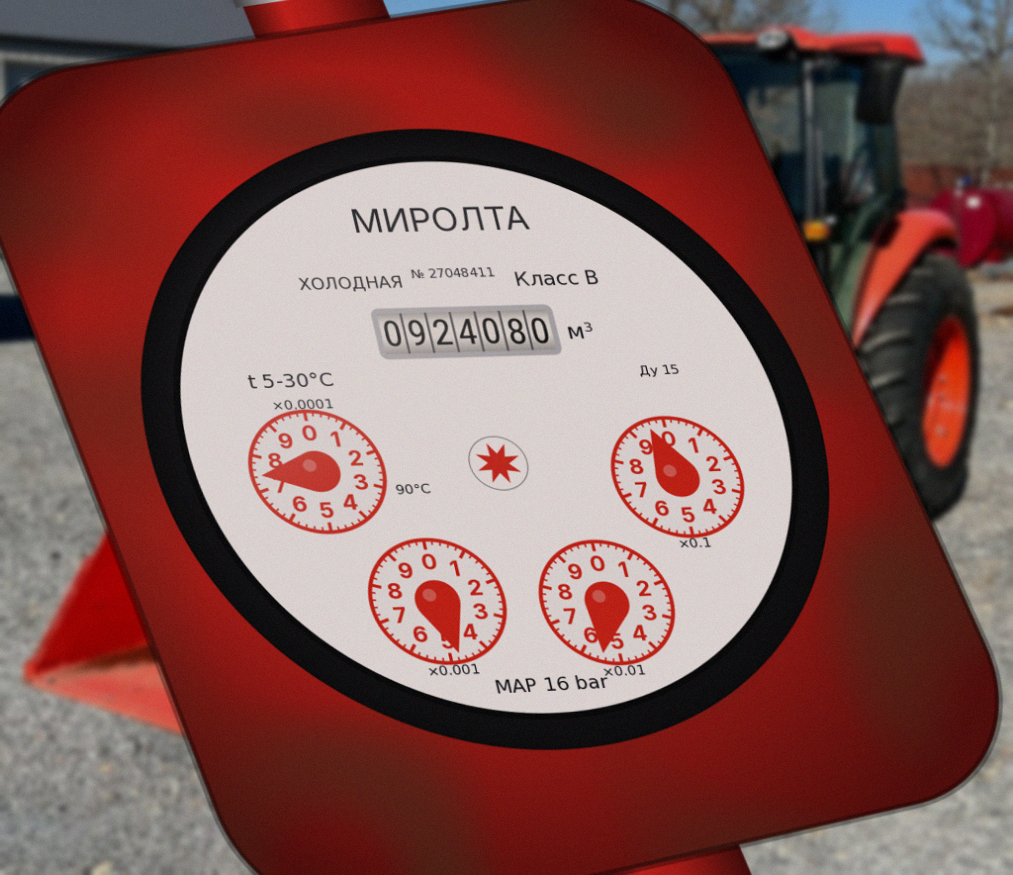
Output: **924079.9547** m³
